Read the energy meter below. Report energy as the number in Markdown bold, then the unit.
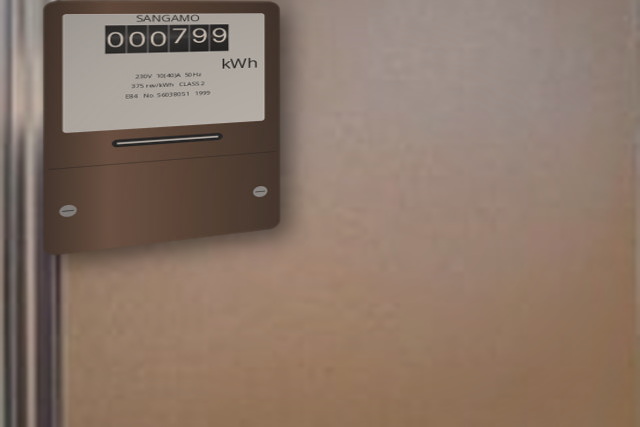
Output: **799** kWh
